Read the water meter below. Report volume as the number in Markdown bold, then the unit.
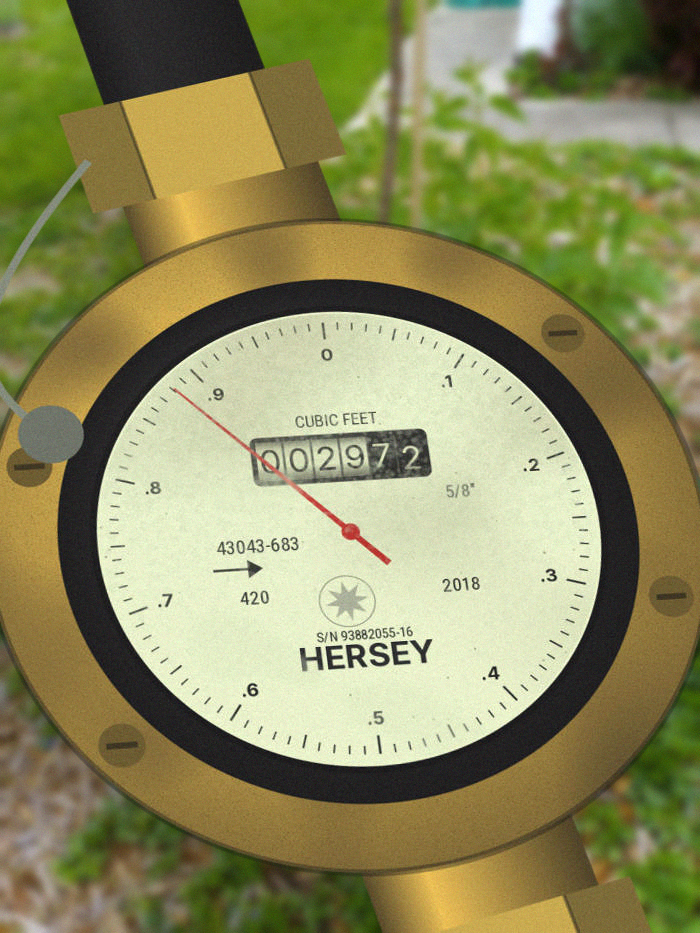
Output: **2971.88** ft³
